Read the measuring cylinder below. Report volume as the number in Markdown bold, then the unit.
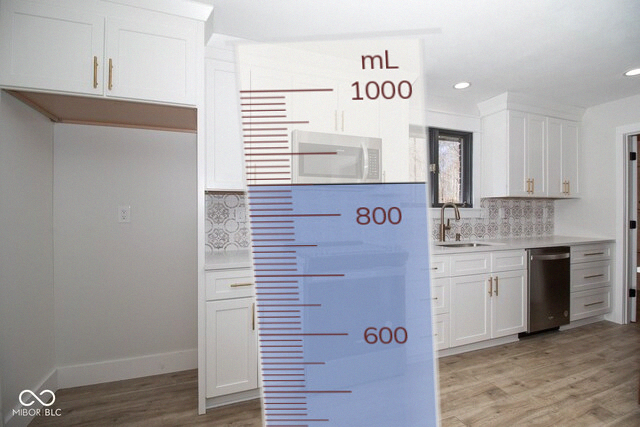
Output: **850** mL
